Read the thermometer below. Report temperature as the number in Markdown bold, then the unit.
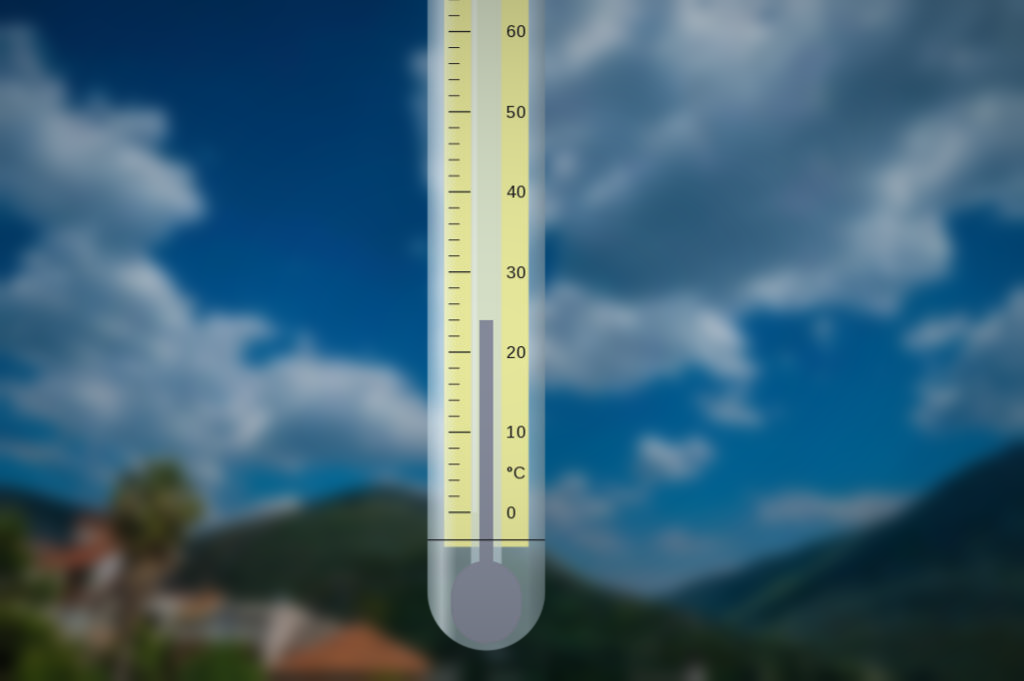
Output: **24** °C
